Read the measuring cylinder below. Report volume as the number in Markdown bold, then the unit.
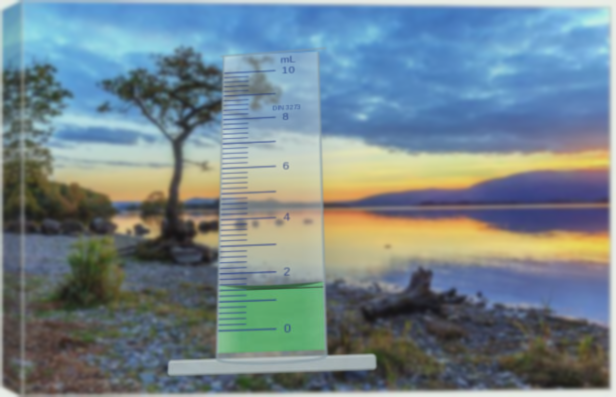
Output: **1.4** mL
